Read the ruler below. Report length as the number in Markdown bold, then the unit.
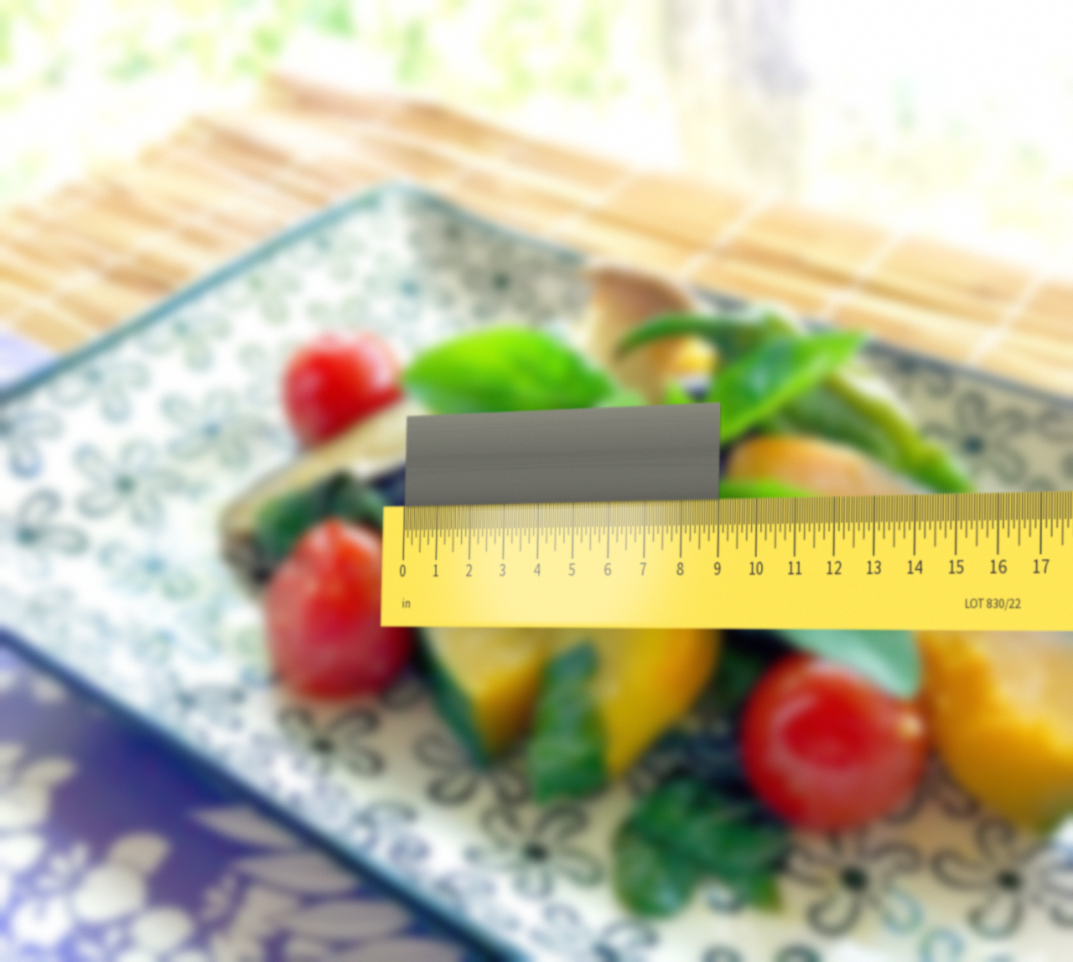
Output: **9** in
